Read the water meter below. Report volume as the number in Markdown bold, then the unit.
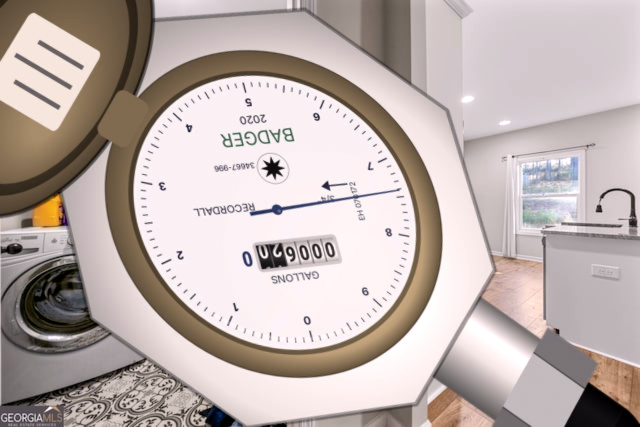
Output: **6197.4** gal
